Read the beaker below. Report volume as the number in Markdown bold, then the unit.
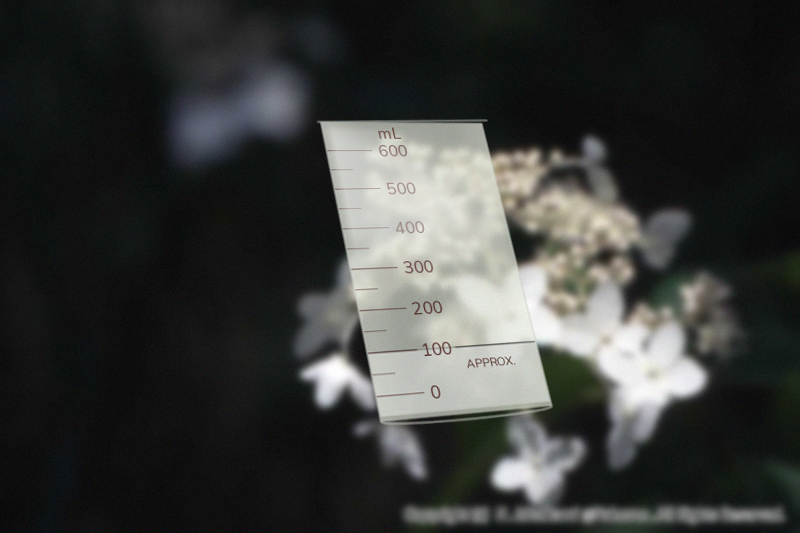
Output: **100** mL
